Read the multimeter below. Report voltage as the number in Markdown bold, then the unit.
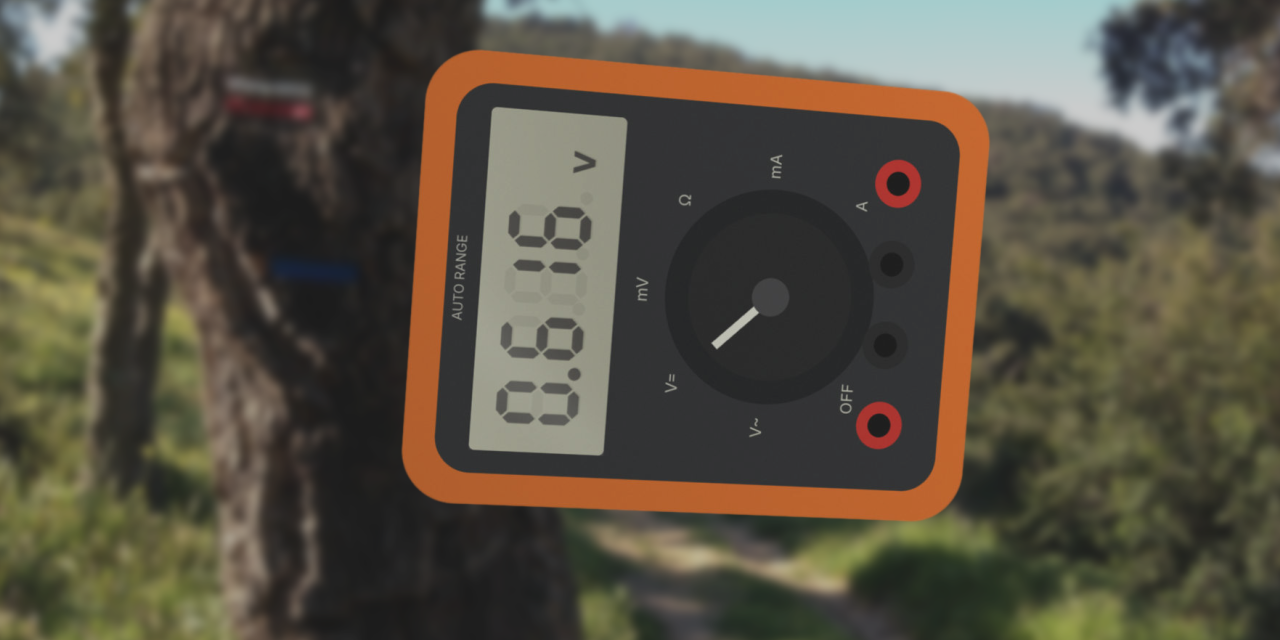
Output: **0.616** V
